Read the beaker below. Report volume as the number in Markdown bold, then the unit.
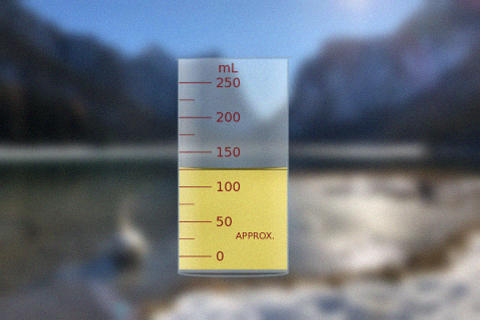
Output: **125** mL
